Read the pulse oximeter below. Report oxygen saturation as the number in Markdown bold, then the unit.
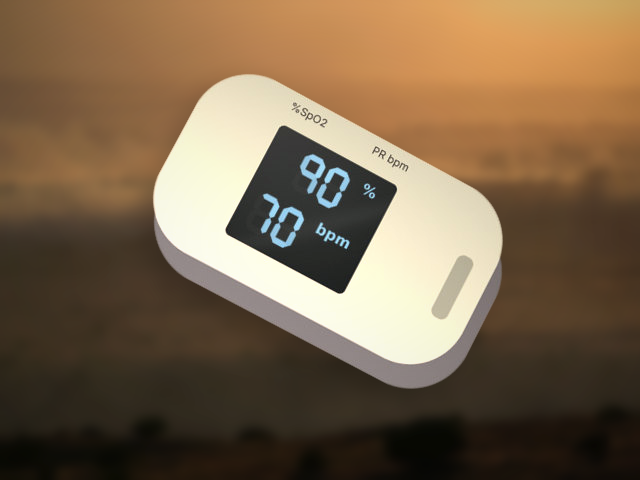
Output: **90** %
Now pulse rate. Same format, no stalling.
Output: **70** bpm
